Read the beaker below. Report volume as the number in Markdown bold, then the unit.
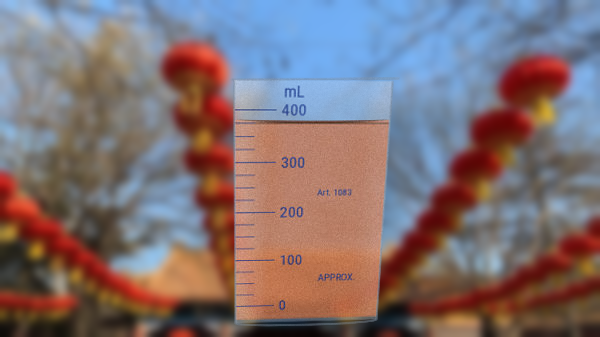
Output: **375** mL
